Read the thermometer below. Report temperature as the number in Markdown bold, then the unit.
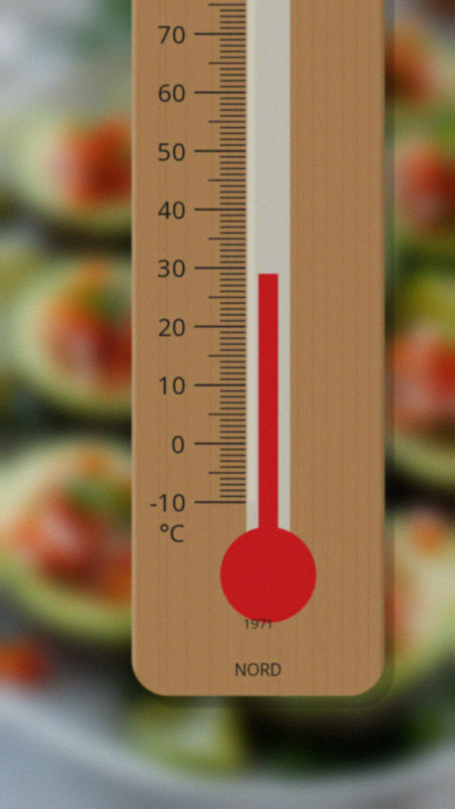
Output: **29** °C
